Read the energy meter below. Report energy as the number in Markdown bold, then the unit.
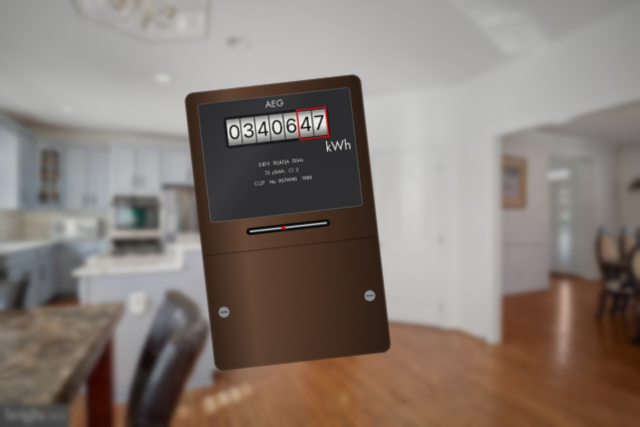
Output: **3406.47** kWh
